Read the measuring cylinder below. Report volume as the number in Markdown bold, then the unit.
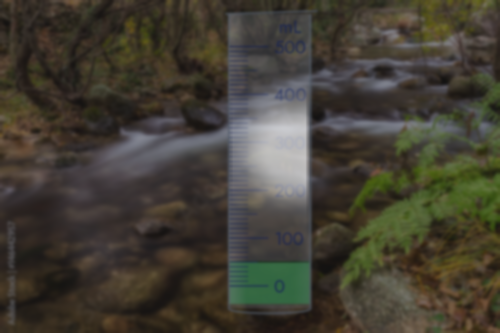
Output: **50** mL
